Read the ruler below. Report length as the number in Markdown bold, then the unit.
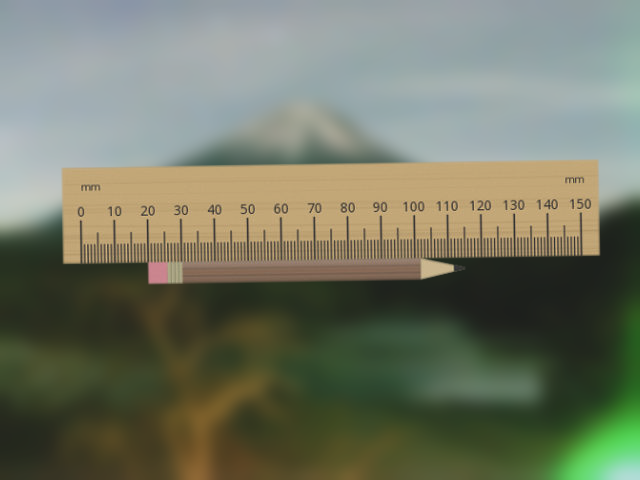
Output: **95** mm
